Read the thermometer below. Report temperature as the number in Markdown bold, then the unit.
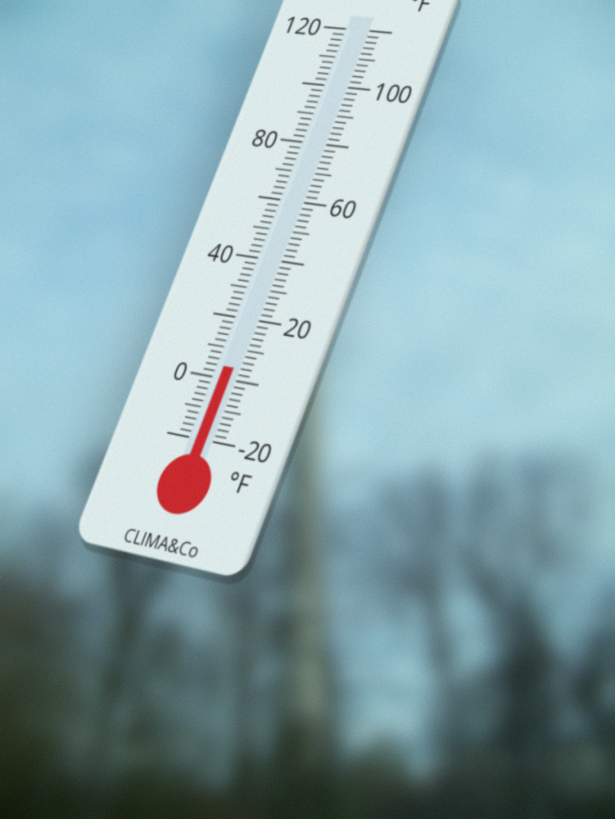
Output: **4** °F
